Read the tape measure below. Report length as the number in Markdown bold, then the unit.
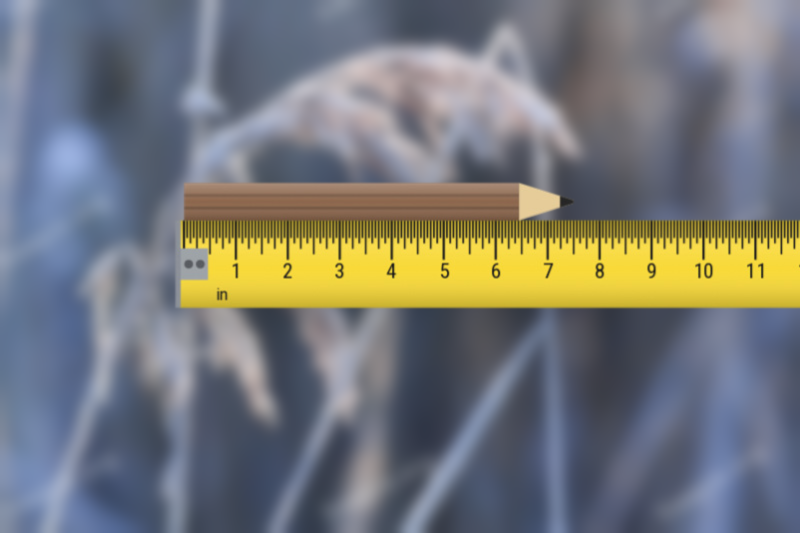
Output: **7.5** in
